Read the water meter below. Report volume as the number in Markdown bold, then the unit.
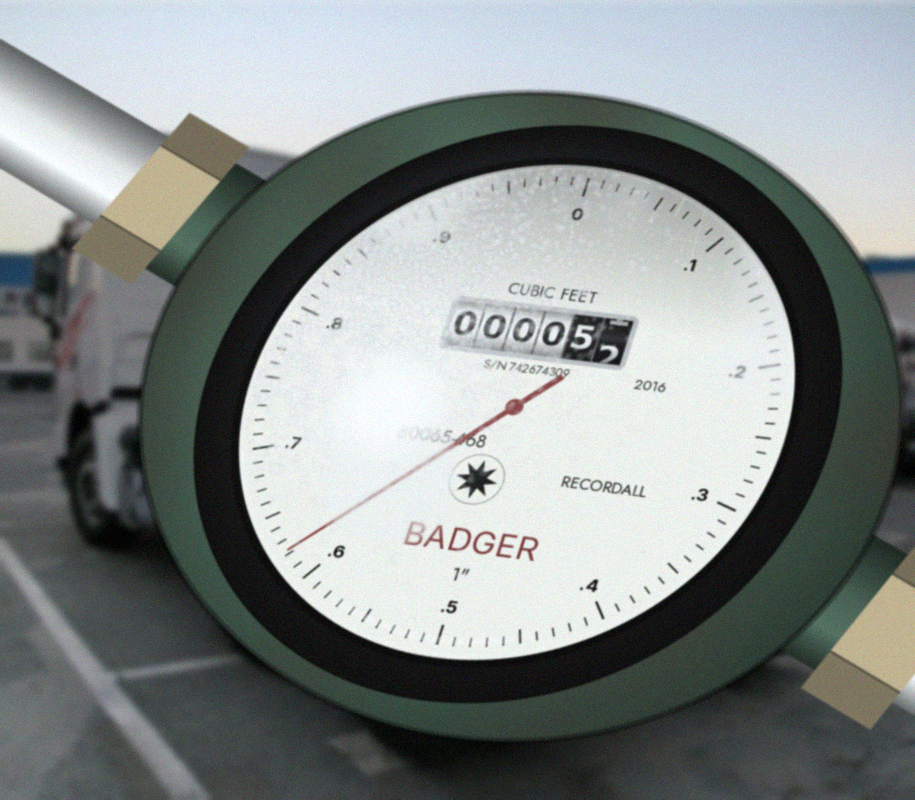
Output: **51.62** ft³
